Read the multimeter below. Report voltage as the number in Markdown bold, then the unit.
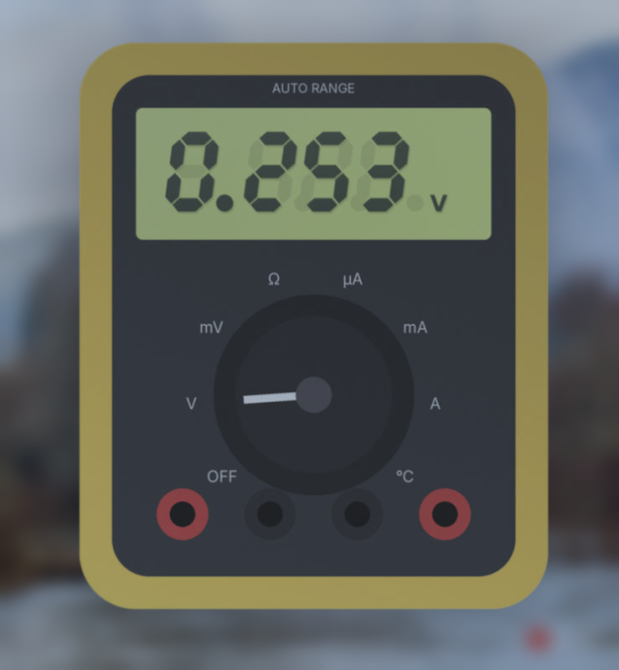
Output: **0.253** V
